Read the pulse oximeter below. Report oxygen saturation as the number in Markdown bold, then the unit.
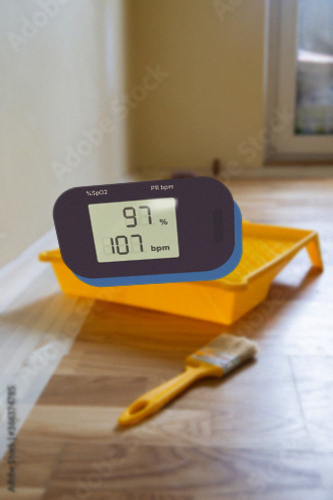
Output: **97** %
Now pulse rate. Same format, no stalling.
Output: **107** bpm
